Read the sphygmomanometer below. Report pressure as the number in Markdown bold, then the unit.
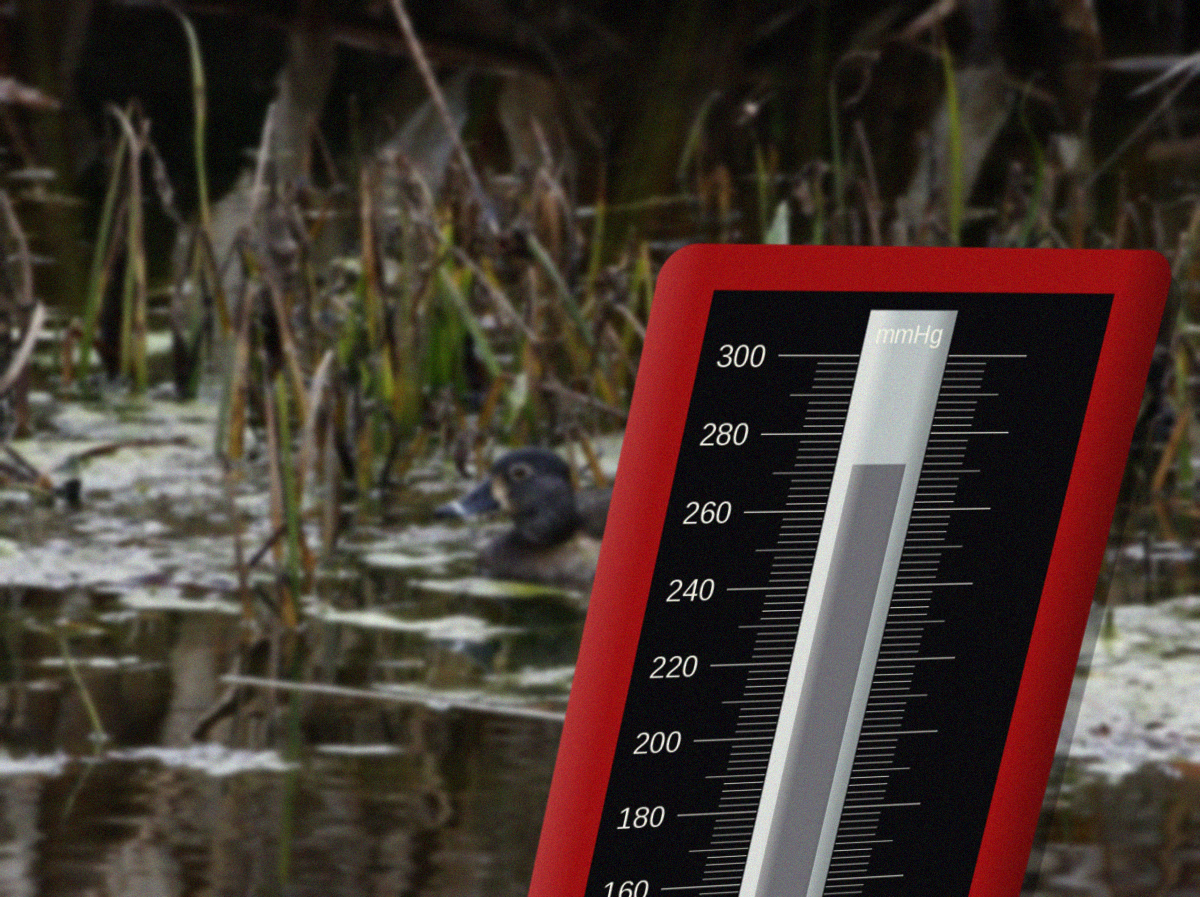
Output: **272** mmHg
